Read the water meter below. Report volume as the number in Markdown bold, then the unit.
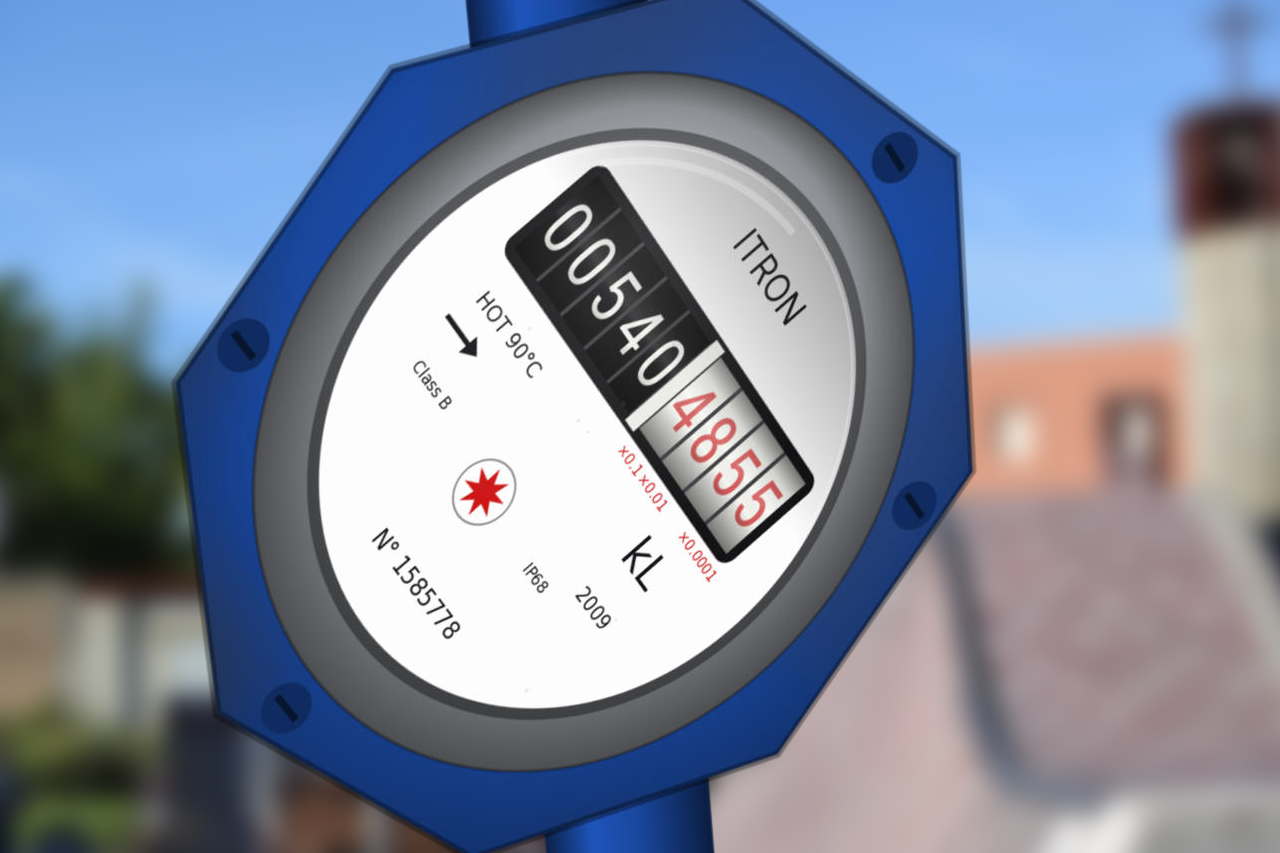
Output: **540.4855** kL
